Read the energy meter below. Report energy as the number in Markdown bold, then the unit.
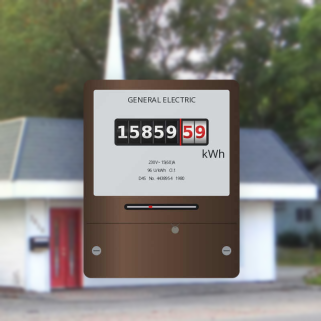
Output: **15859.59** kWh
